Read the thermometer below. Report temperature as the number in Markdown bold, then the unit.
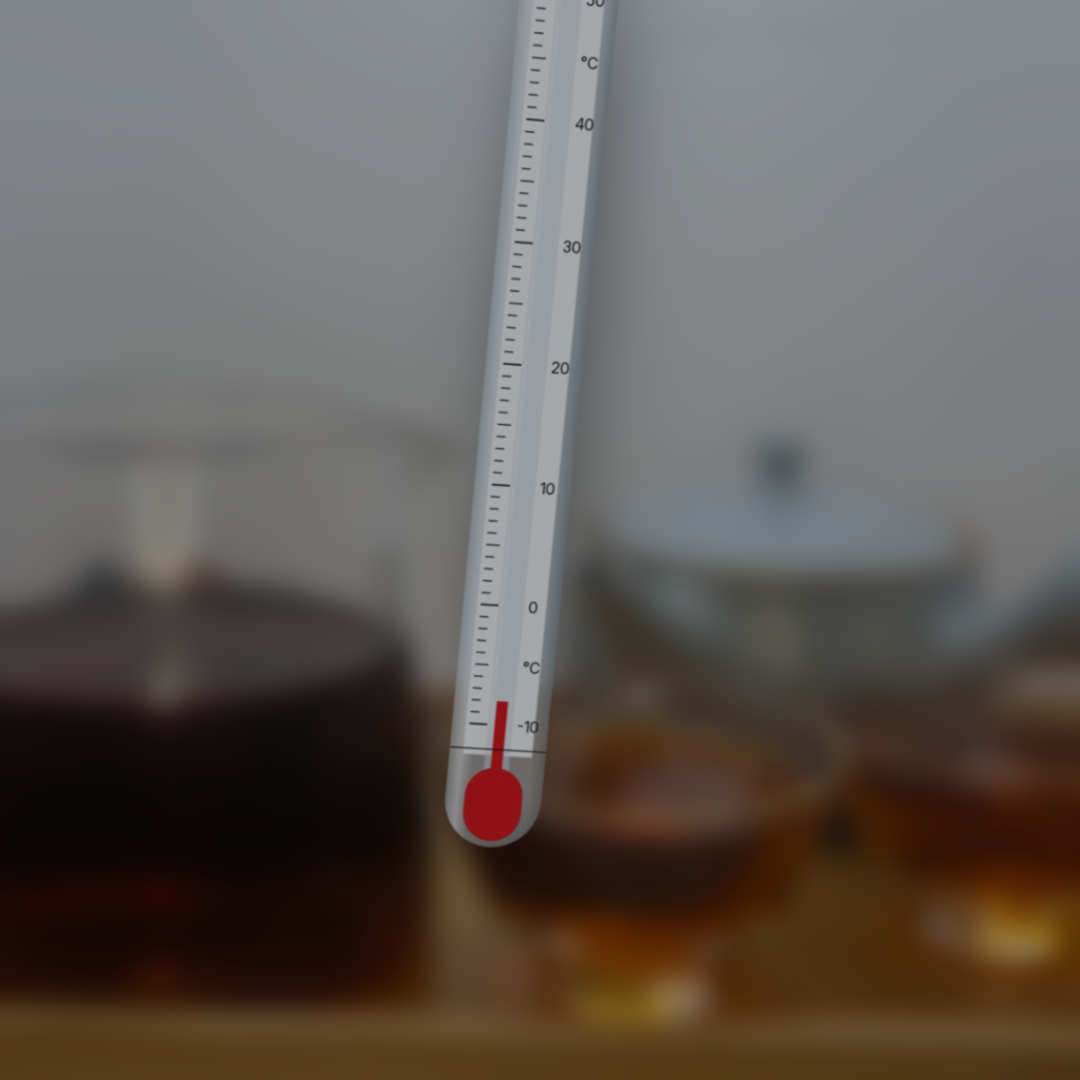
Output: **-8** °C
